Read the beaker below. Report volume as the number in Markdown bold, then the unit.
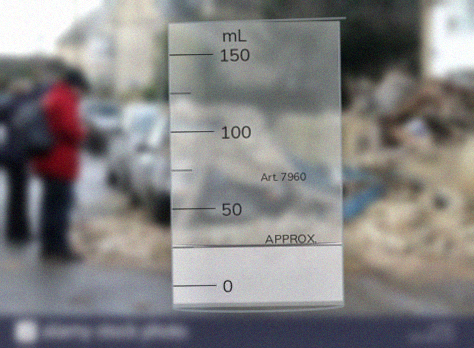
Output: **25** mL
